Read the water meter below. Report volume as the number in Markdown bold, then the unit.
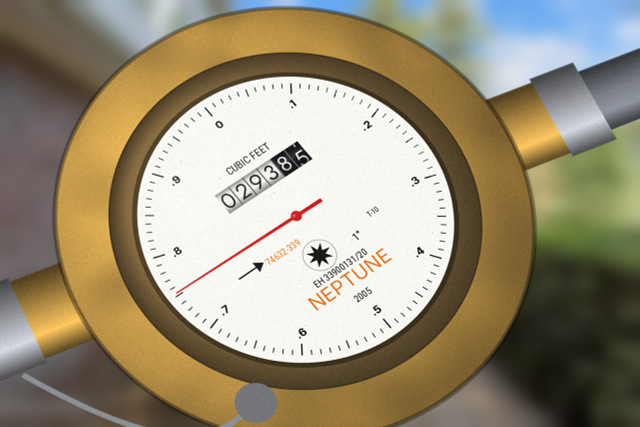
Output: **29384.75** ft³
